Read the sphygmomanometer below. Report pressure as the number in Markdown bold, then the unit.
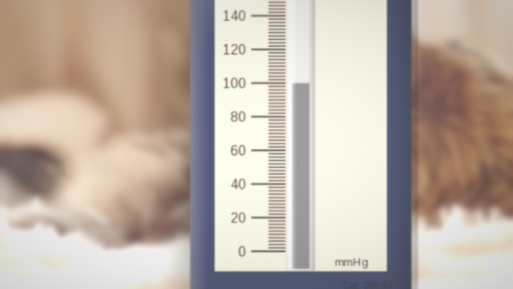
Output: **100** mmHg
